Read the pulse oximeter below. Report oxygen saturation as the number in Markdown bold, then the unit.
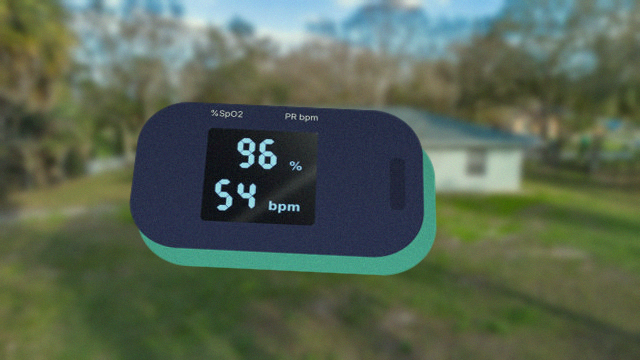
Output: **96** %
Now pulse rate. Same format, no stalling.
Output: **54** bpm
